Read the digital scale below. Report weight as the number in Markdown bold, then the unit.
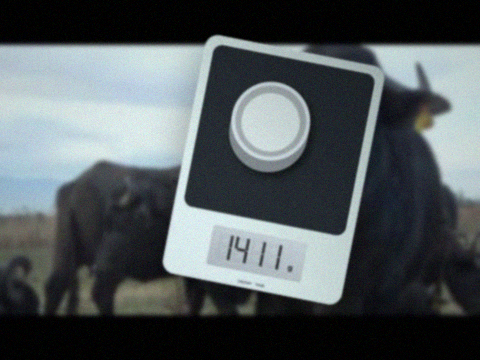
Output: **1411** g
